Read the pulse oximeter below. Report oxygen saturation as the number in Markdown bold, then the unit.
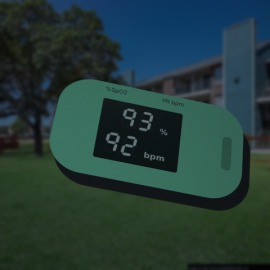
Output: **93** %
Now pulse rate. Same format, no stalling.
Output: **92** bpm
